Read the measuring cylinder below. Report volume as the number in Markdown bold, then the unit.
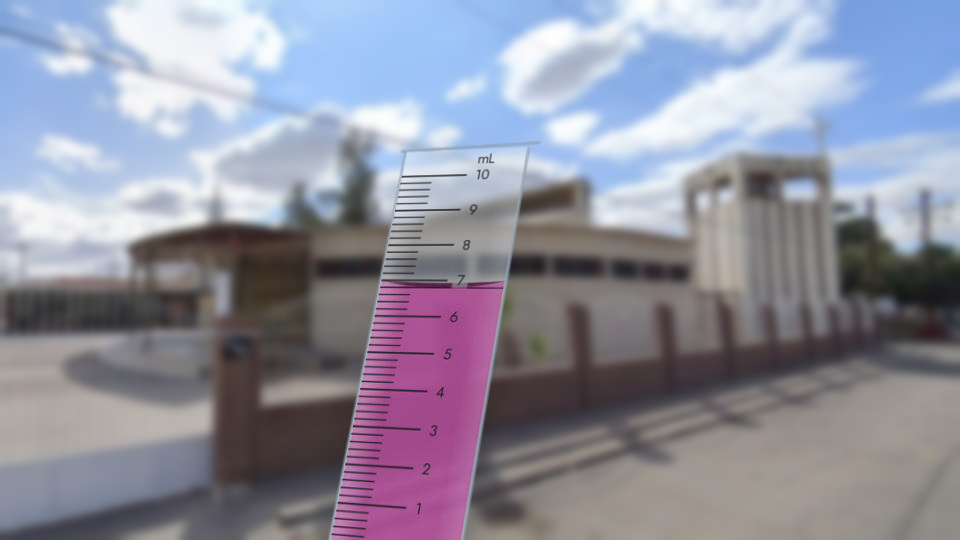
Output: **6.8** mL
